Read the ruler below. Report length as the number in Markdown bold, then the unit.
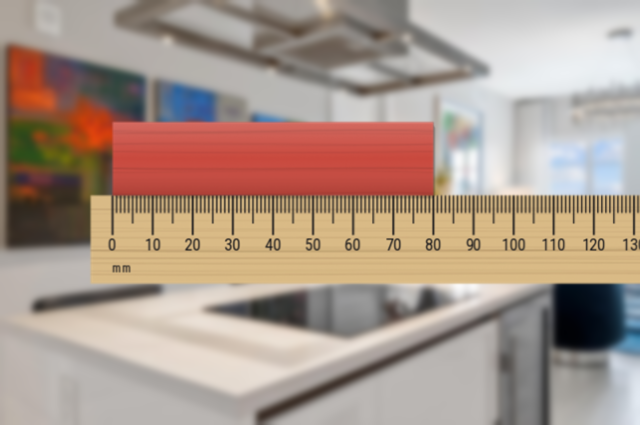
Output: **80** mm
